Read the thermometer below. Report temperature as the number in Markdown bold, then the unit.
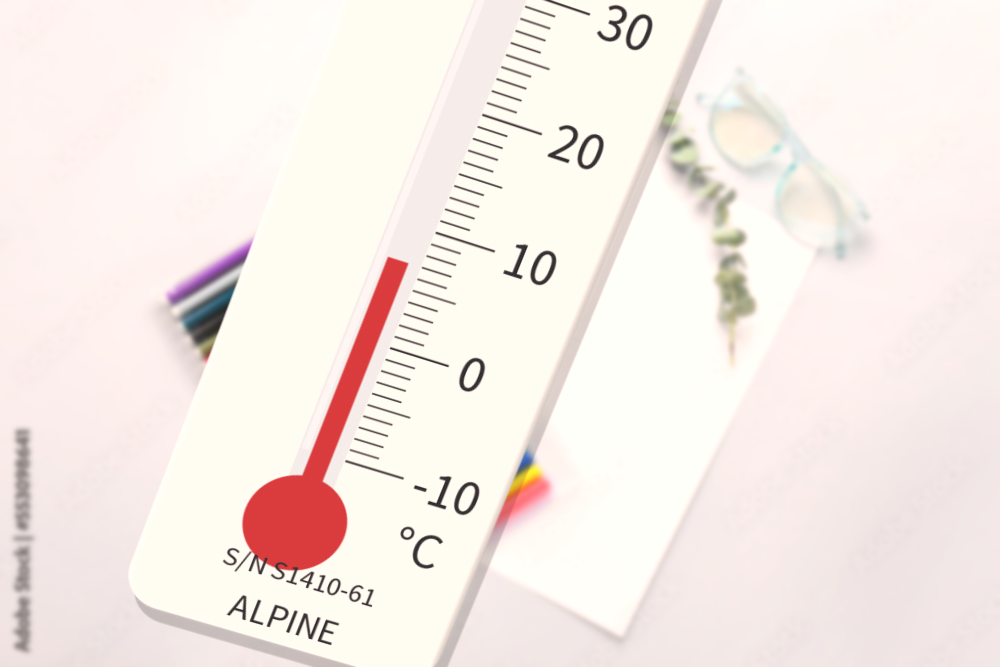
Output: **7** °C
